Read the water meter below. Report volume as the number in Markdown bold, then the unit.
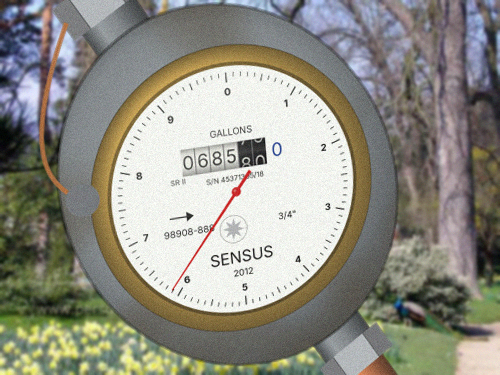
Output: **685796.1** gal
